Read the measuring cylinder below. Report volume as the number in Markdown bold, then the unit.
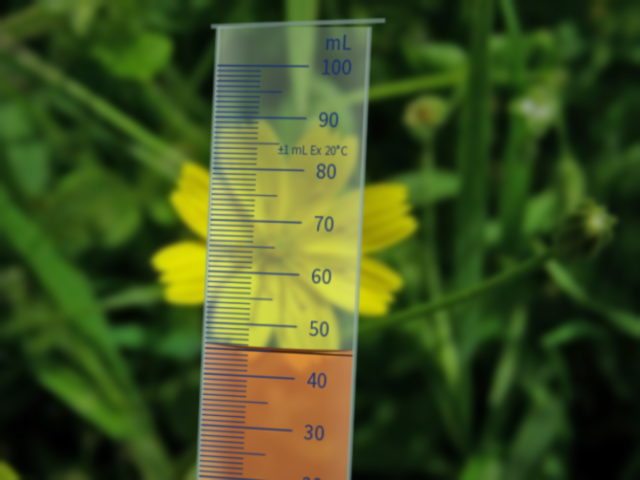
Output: **45** mL
